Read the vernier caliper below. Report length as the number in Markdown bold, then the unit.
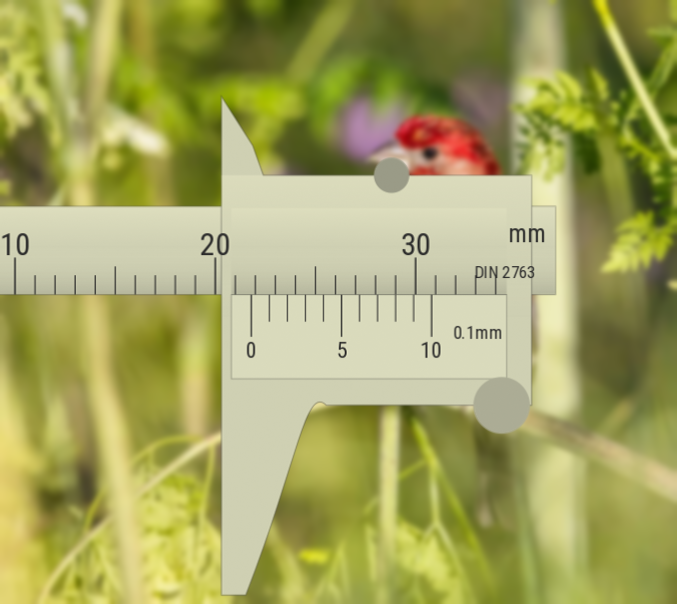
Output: **21.8** mm
